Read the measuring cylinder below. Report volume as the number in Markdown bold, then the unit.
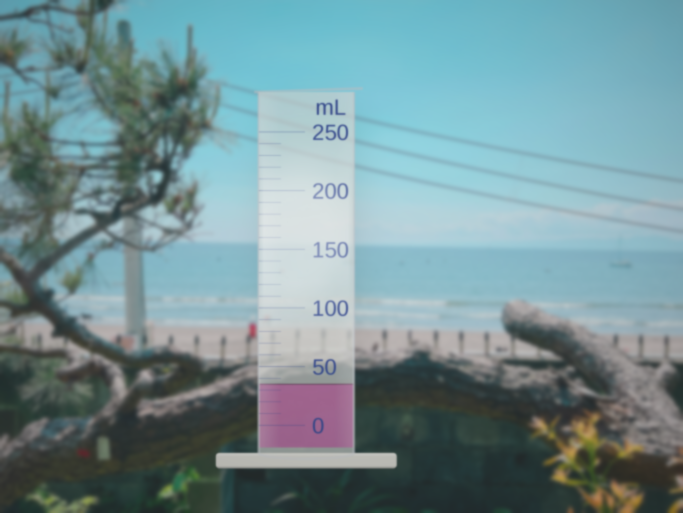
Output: **35** mL
